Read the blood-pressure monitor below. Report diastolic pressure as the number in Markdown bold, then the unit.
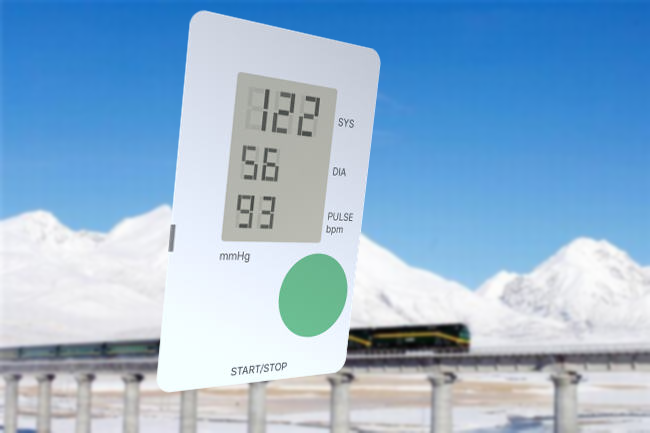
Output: **56** mmHg
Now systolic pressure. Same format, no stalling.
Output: **122** mmHg
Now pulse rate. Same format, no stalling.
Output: **93** bpm
